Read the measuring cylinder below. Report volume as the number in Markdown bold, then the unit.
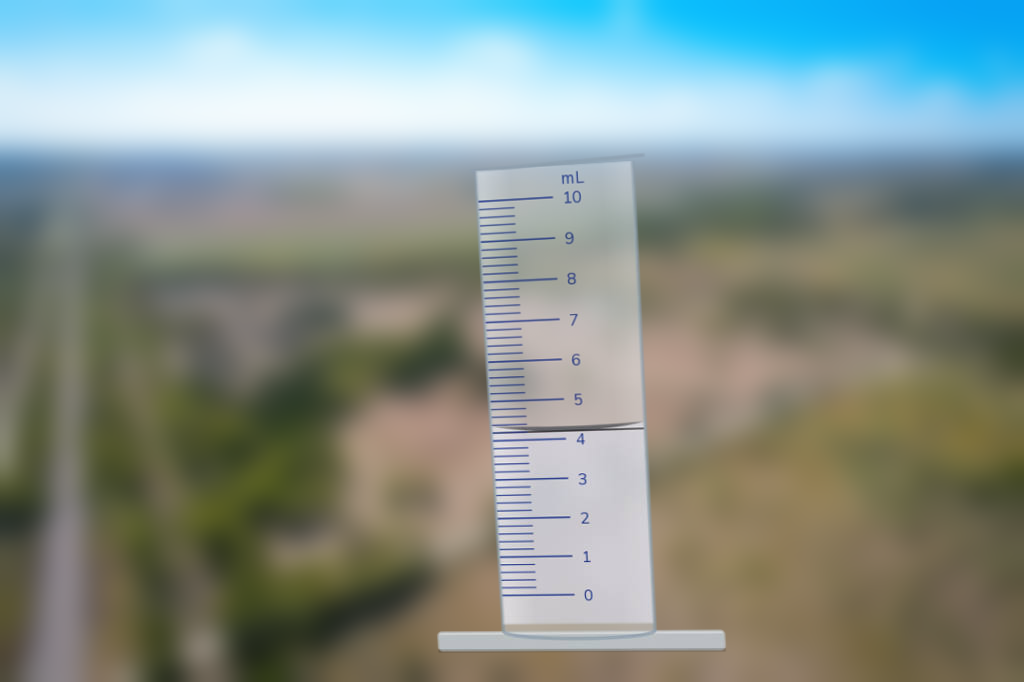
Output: **4.2** mL
